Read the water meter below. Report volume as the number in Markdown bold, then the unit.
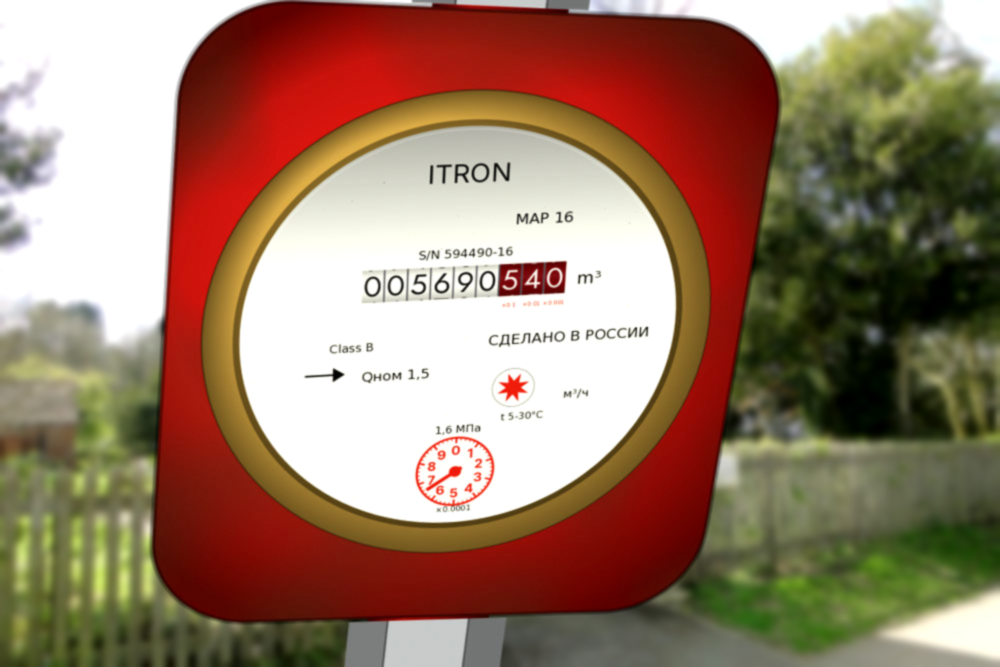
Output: **5690.5406** m³
